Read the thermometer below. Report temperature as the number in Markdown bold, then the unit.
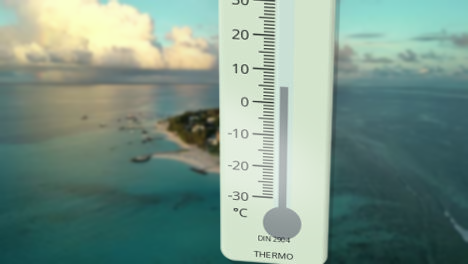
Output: **5** °C
